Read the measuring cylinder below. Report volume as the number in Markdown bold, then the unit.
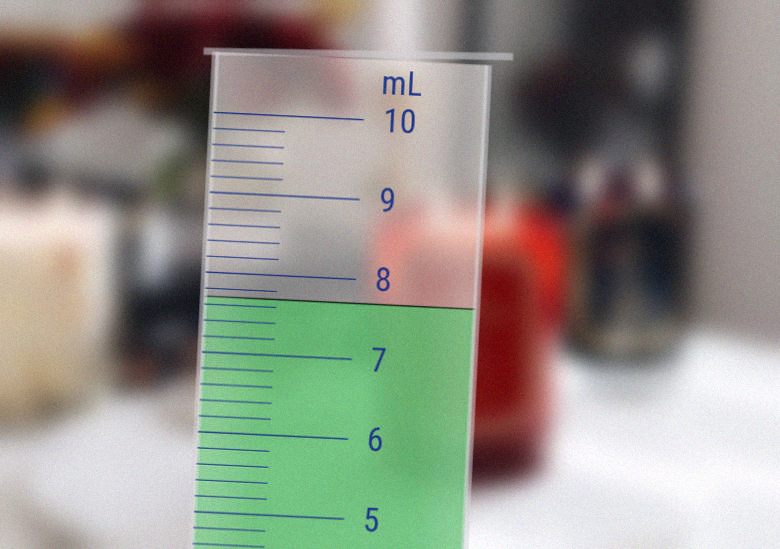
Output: **7.7** mL
